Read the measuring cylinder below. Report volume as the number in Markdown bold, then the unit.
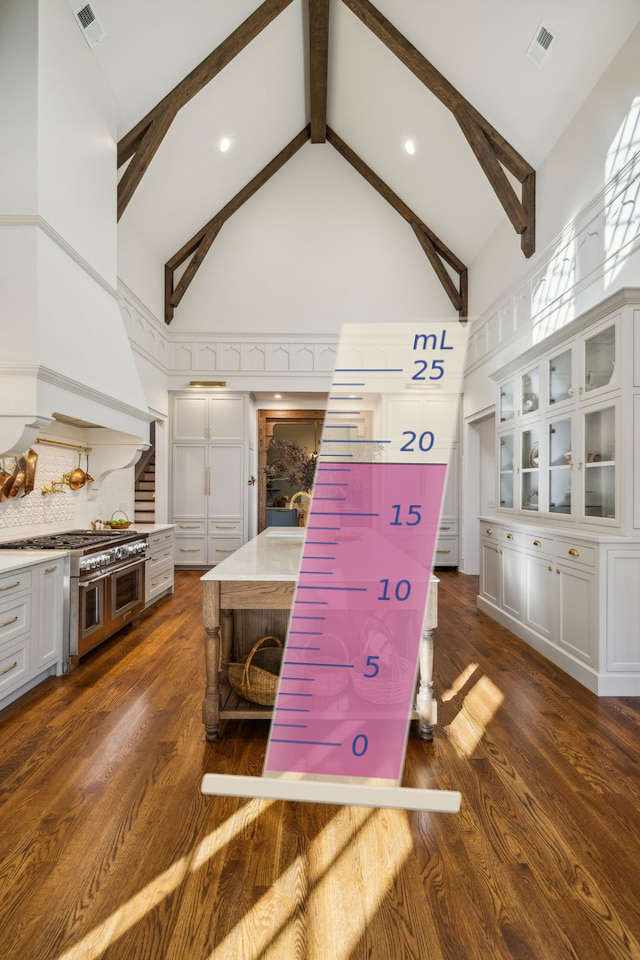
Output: **18.5** mL
